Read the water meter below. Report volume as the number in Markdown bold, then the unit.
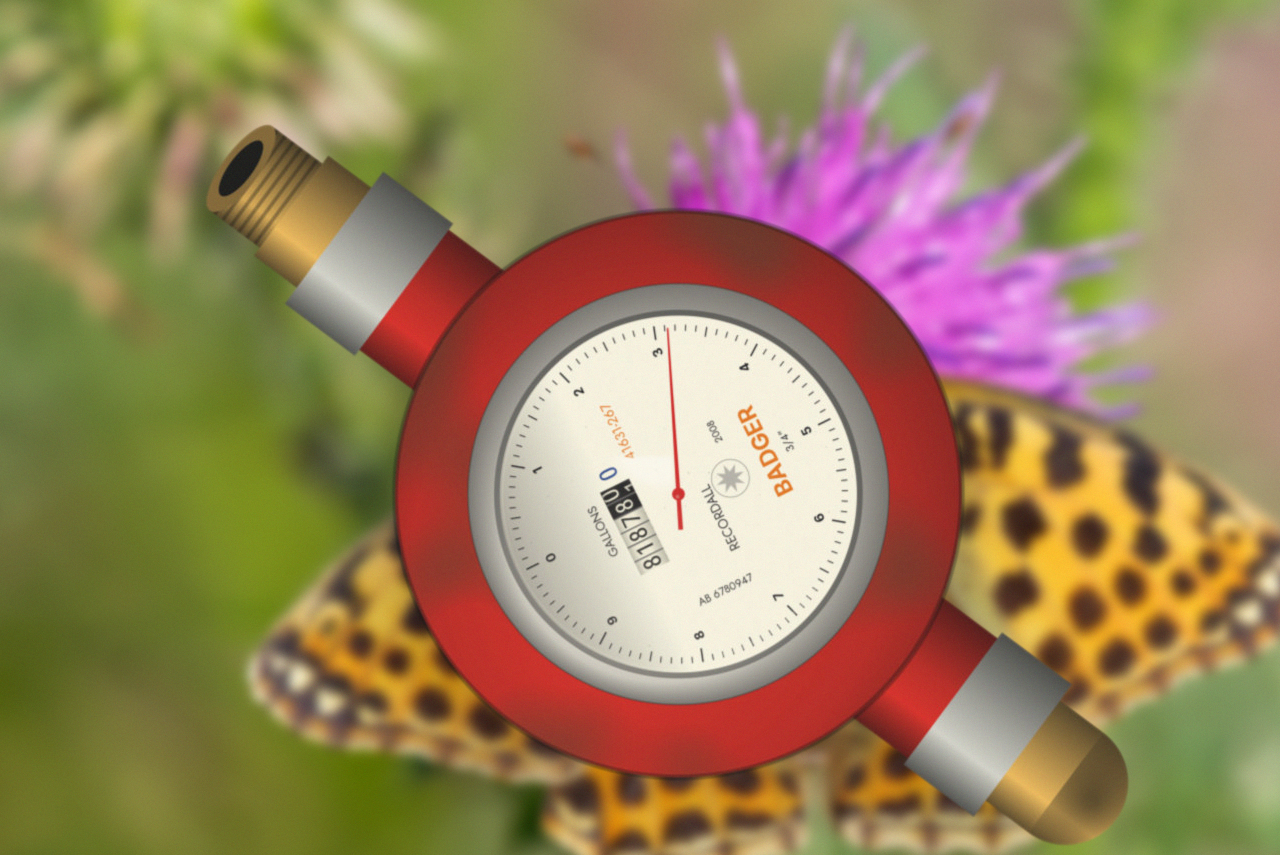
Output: **8187803.1** gal
